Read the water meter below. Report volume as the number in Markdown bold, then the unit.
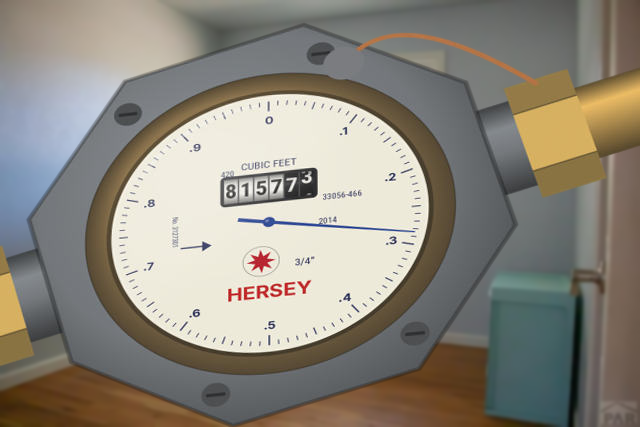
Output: **815773.28** ft³
